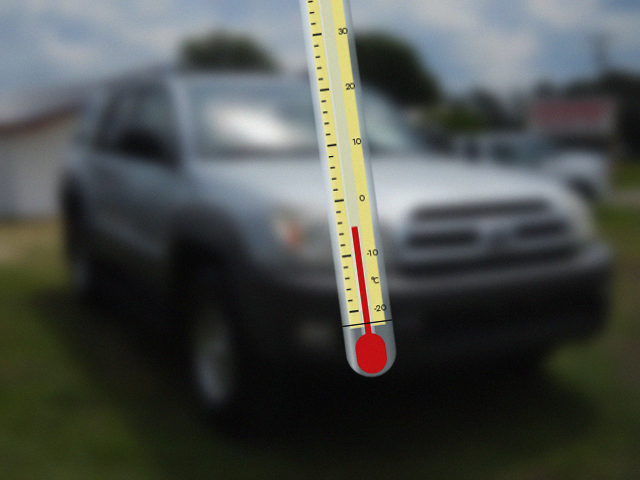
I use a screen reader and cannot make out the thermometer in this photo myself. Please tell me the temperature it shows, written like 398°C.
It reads -5°C
